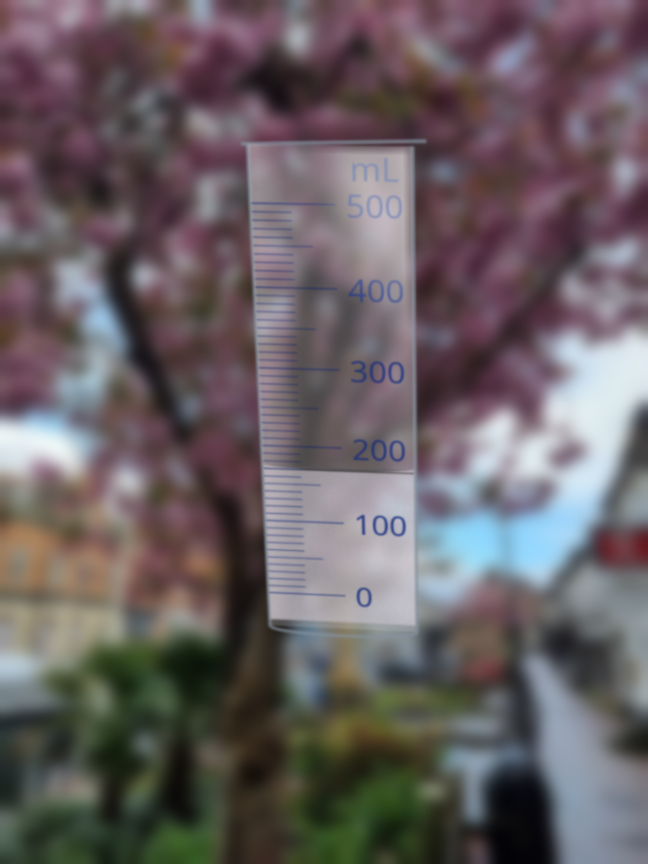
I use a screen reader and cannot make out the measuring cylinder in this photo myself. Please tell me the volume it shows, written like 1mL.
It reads 170mL
